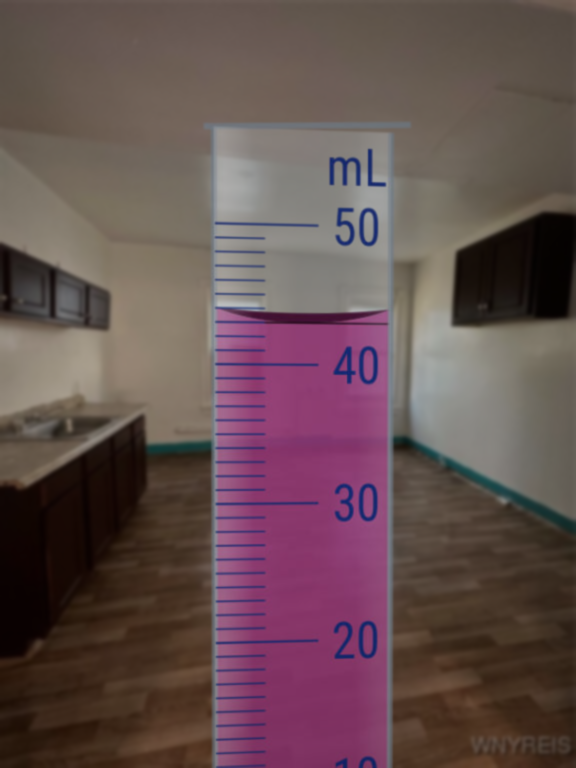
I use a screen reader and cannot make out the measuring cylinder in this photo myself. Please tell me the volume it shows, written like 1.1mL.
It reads 43mL
